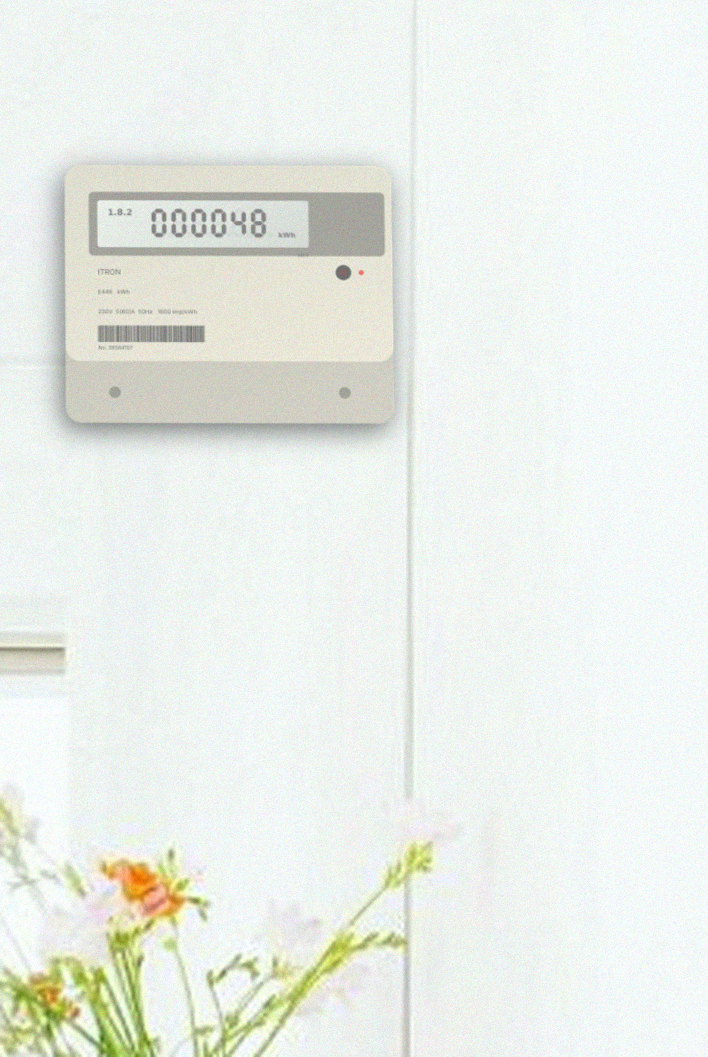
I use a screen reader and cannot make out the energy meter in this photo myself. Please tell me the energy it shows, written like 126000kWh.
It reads 48kWh
